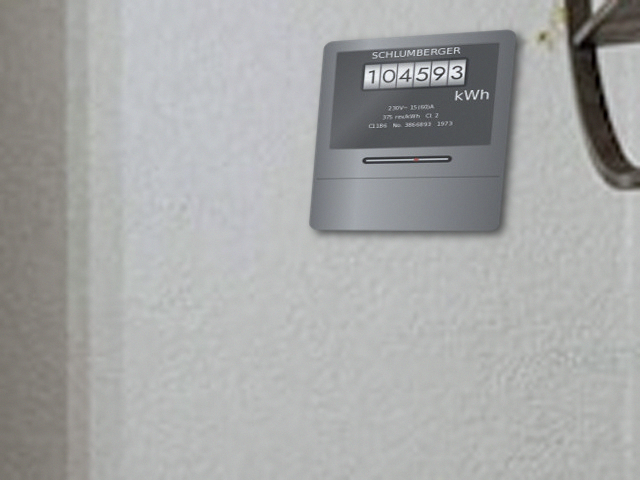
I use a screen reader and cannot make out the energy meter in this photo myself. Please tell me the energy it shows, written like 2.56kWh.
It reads 104593kWh
